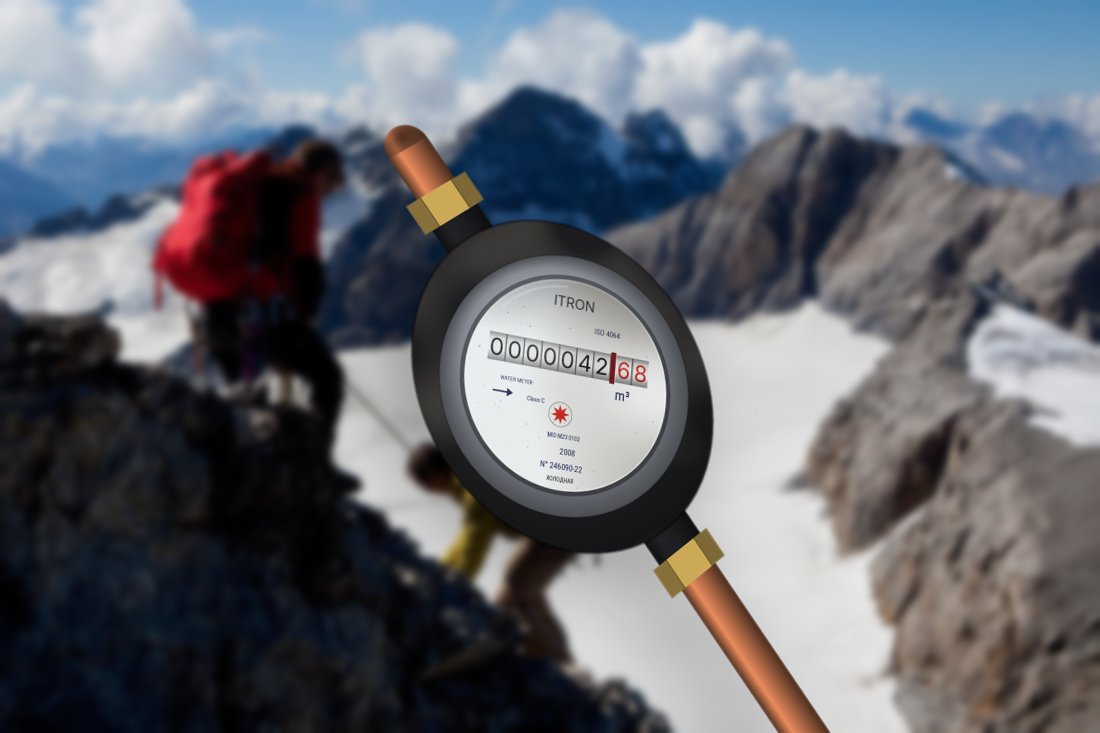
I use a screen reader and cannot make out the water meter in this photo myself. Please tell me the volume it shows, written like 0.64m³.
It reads 42.68m³
